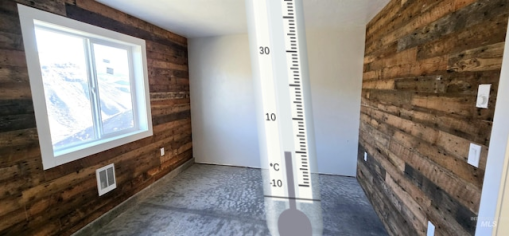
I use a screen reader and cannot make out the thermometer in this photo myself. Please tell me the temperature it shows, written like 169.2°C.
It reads 0°C
